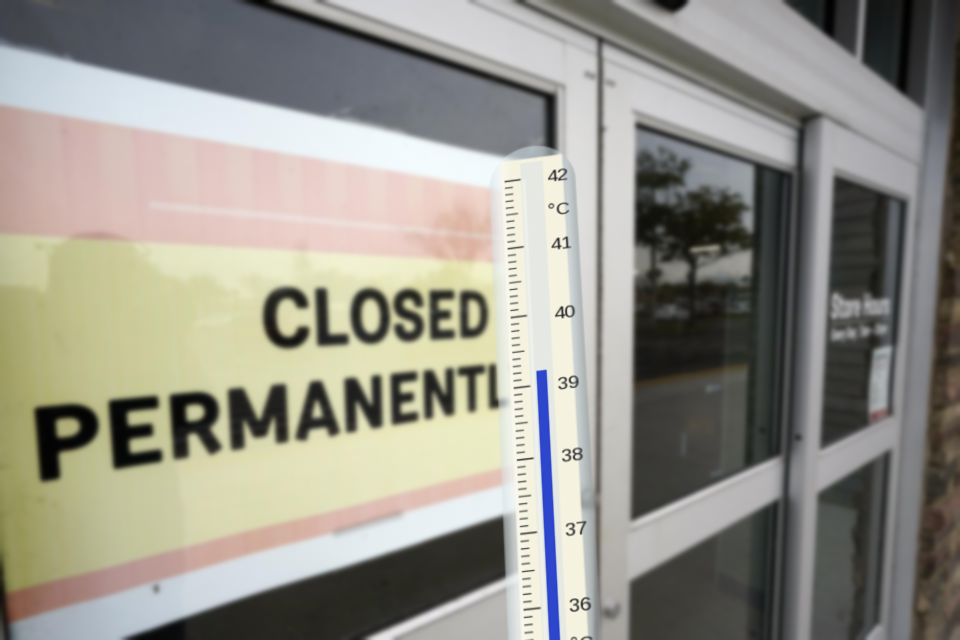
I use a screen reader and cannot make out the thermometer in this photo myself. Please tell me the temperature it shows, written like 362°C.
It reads 39.2°C
